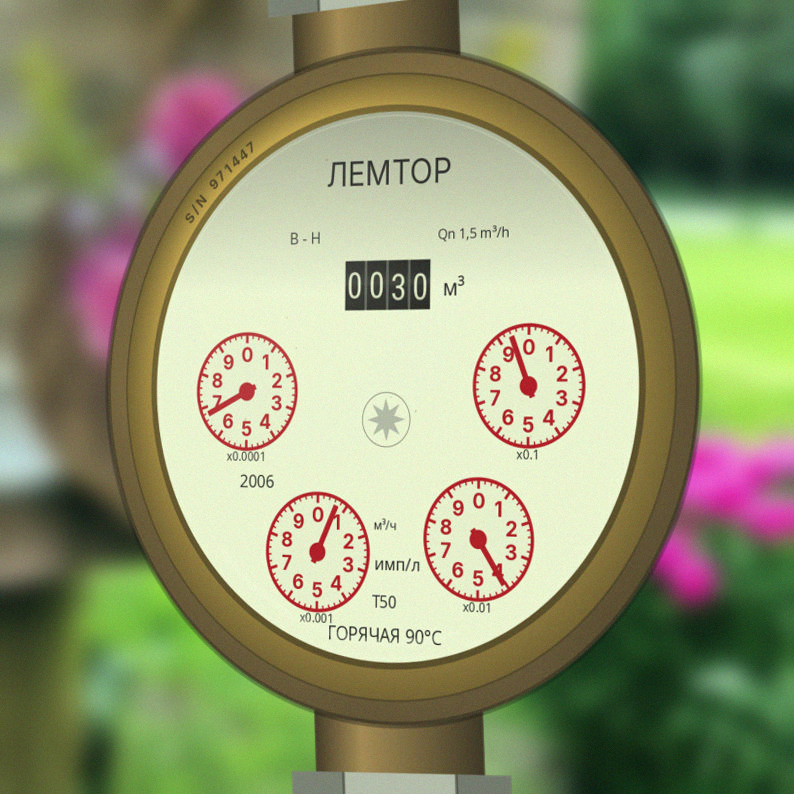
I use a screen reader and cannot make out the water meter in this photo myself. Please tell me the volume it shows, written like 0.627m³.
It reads 29.9406m³
